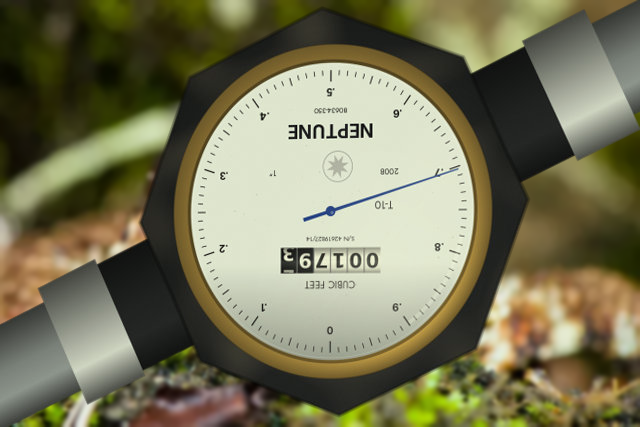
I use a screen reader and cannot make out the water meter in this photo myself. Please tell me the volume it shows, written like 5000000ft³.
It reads 1792.70ft³
